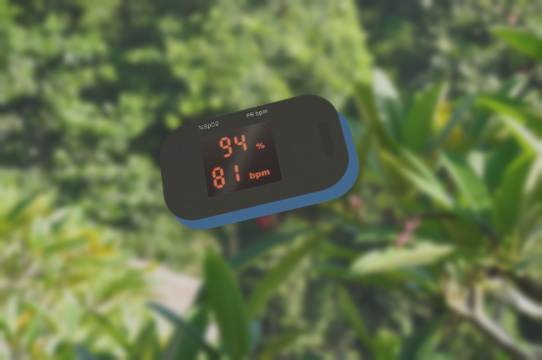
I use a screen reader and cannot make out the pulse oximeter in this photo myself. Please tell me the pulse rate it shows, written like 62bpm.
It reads 81bpm
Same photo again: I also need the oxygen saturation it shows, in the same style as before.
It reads 94%
